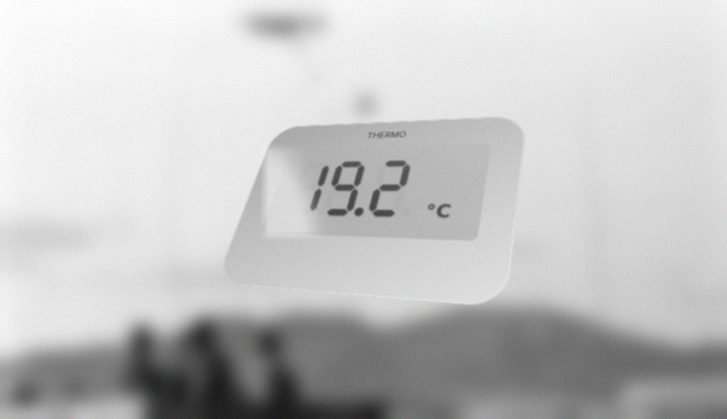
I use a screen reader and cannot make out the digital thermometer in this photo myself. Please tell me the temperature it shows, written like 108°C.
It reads 19.2°C
